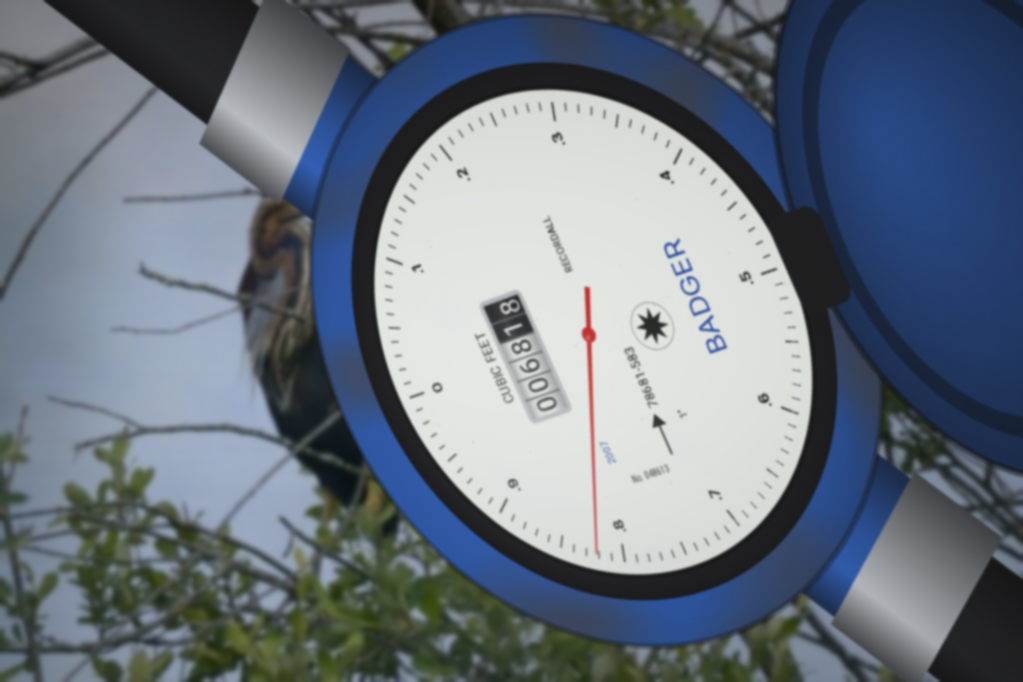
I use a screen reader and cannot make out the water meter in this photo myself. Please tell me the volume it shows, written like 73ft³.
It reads 6817.82ft³
